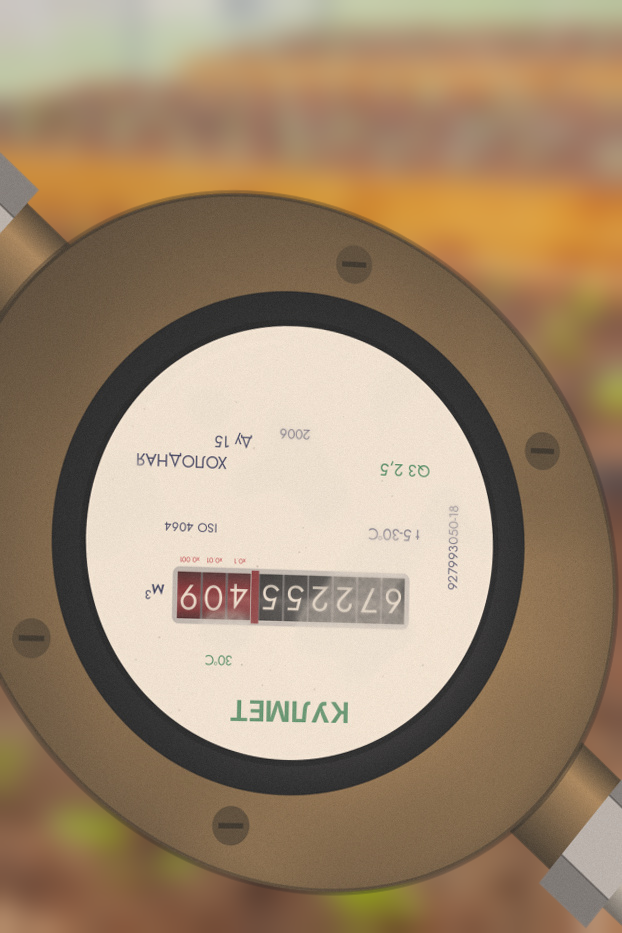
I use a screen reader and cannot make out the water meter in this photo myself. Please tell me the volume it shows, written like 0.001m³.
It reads 672255.409m³
